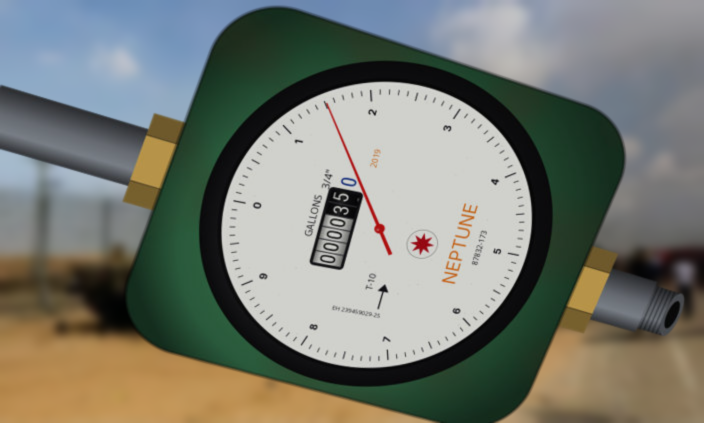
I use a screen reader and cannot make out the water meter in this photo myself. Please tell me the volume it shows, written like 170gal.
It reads 351.5gal
